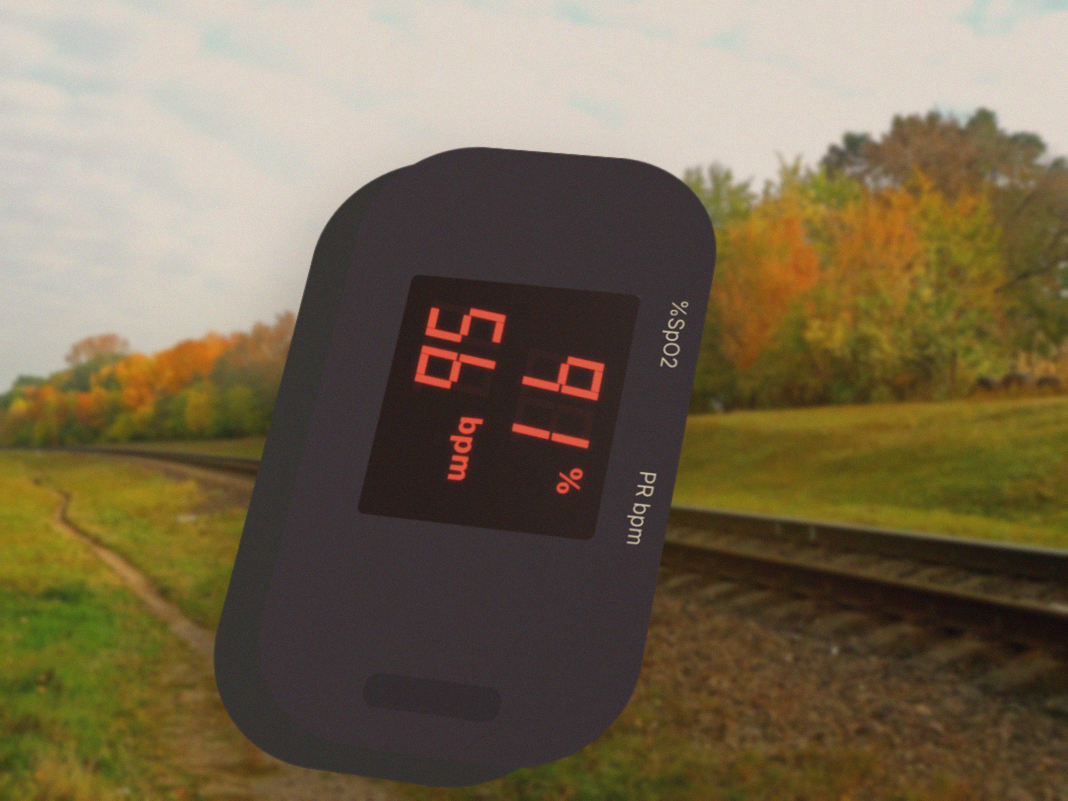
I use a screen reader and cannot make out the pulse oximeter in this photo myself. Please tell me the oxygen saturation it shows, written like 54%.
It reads 91%
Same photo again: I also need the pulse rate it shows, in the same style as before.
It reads 56bpm
